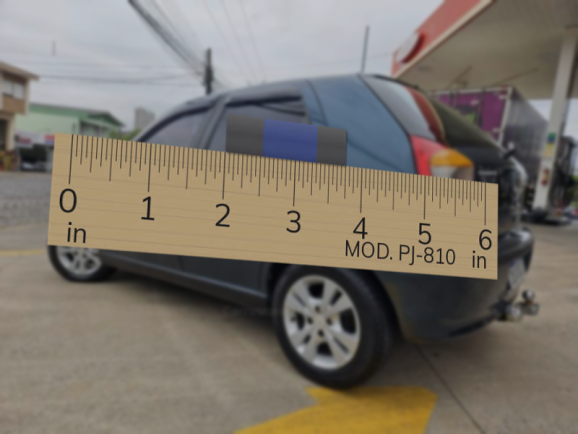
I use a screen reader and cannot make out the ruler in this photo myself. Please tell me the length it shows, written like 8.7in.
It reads 1.75in
